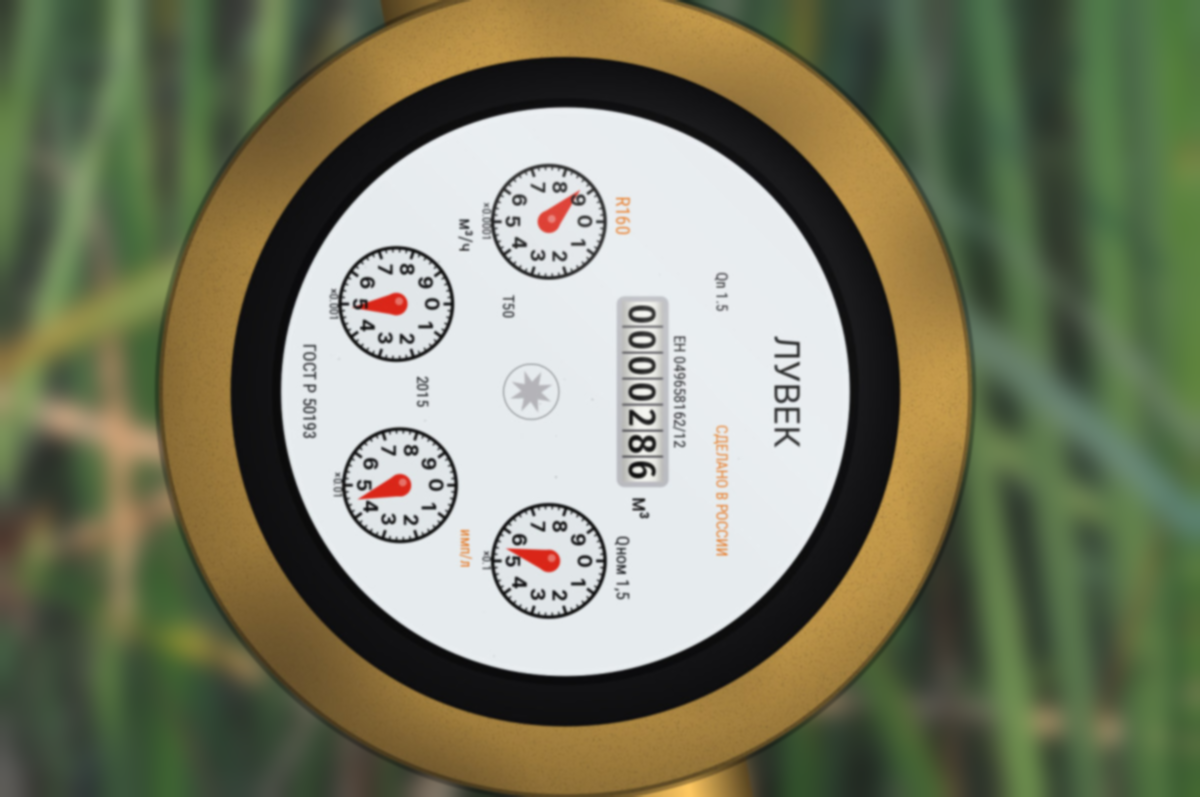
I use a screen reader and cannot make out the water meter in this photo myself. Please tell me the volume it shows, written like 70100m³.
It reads 286.5448m³
